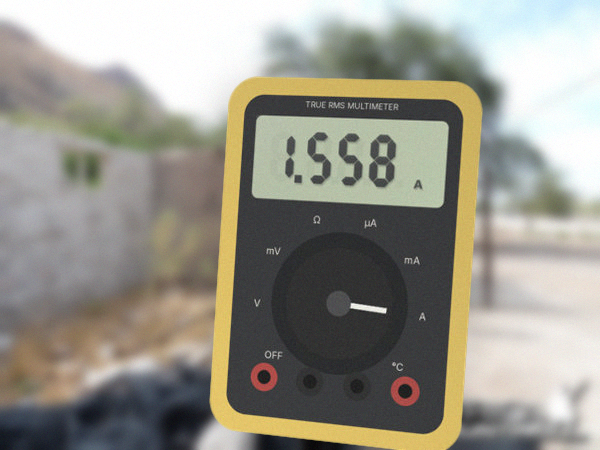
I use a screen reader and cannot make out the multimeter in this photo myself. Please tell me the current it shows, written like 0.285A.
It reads 1.558A
